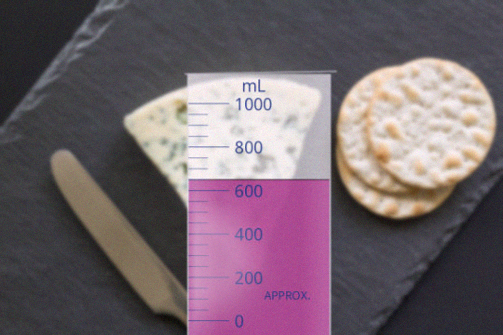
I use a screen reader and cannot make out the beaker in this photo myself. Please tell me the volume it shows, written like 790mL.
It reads 650mL
